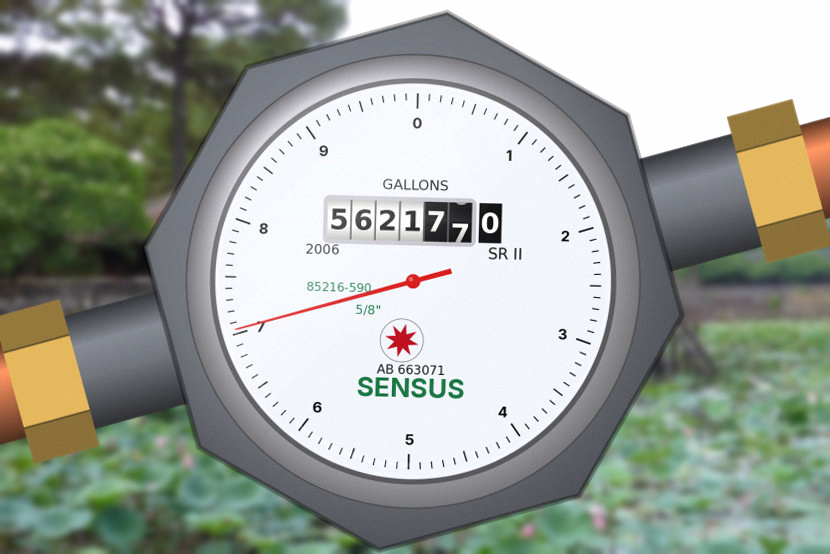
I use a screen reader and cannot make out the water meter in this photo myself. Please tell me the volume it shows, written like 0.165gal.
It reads 5621767.0gal
